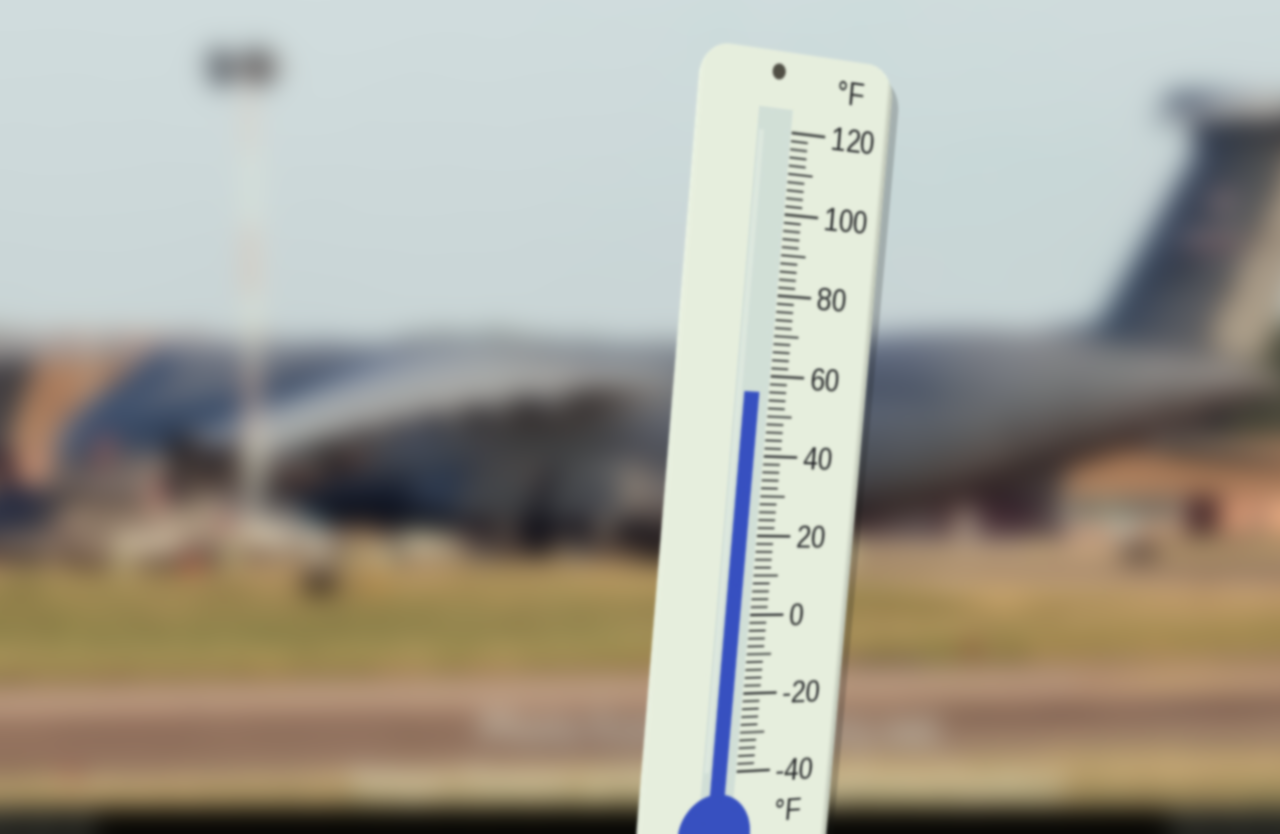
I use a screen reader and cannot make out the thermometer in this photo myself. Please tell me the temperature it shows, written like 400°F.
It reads 56°F
